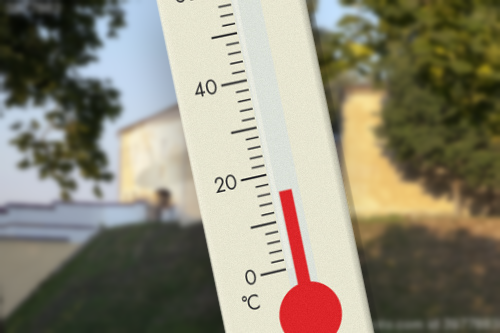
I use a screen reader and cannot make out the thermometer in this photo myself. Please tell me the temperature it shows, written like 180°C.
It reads 16°C
